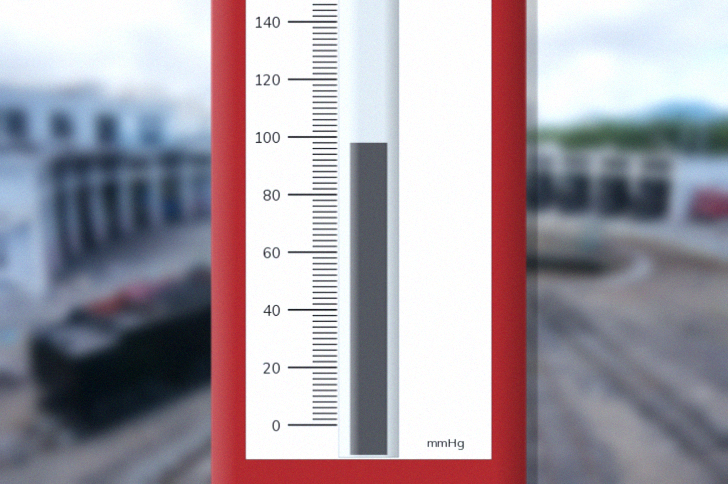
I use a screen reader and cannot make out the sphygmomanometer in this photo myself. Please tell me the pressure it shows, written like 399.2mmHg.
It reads 98mmHg
